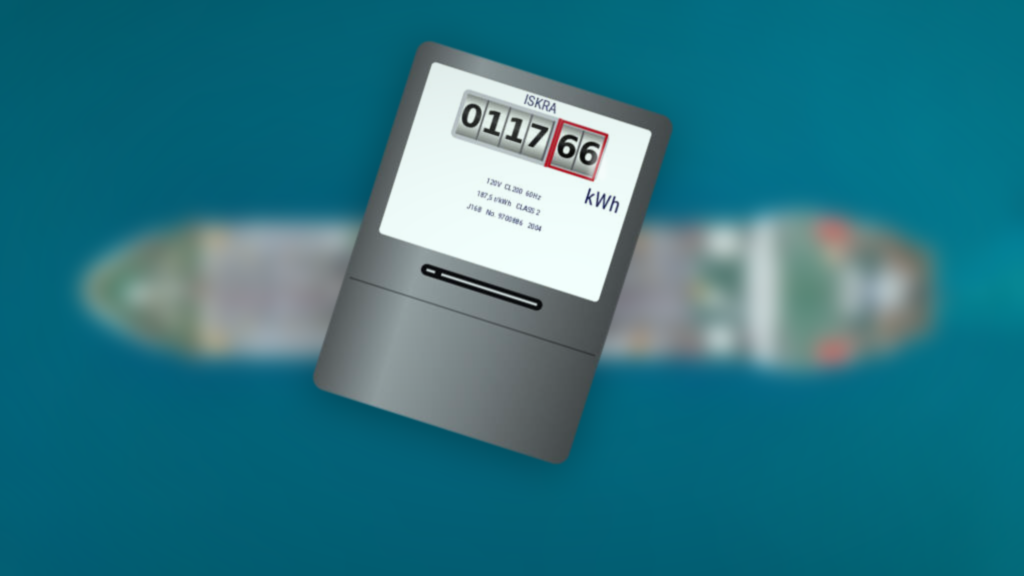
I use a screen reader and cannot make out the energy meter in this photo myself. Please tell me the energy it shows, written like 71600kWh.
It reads 117.66kWh
